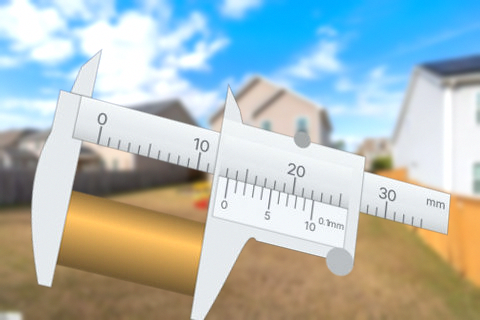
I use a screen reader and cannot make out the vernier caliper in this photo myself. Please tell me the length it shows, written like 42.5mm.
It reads 13.2mm
